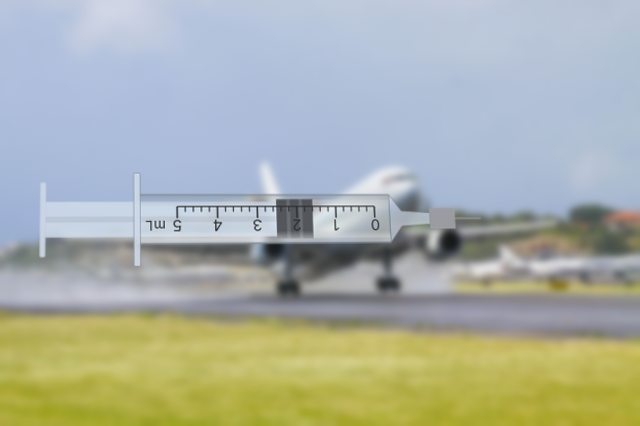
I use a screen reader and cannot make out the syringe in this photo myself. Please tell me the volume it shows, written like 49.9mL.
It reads 1.6mL
